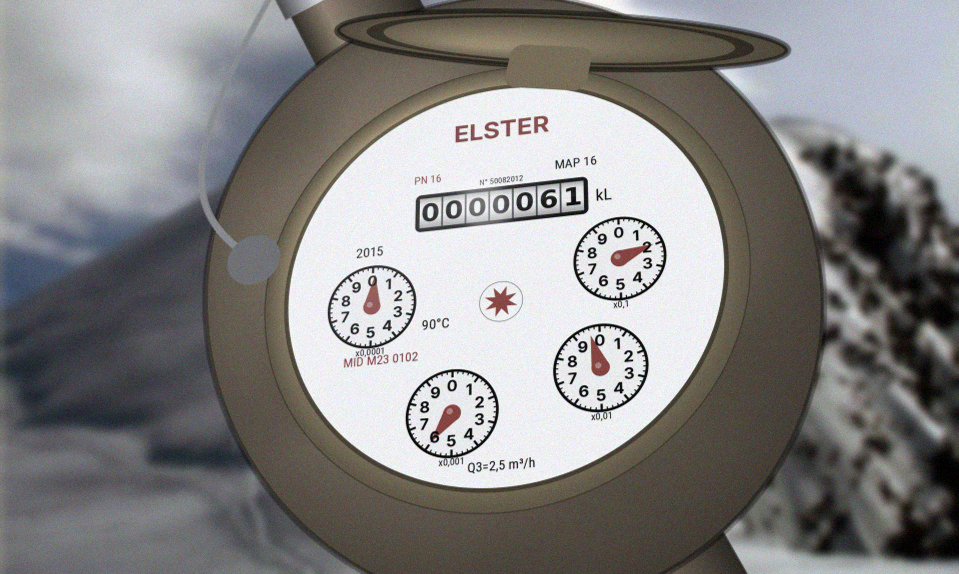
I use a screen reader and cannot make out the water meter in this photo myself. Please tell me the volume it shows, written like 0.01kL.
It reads 61.1960kL
